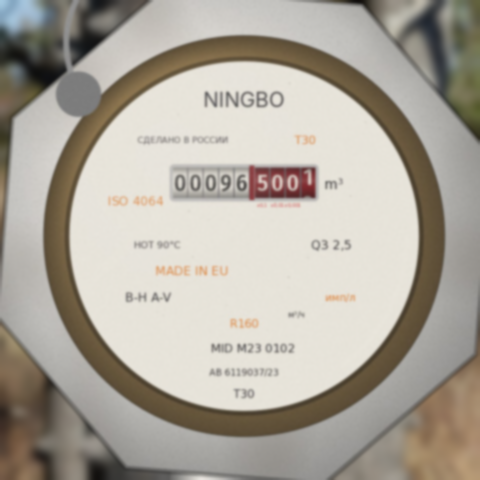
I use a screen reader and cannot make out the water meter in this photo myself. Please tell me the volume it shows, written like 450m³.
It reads 96.5001m³
